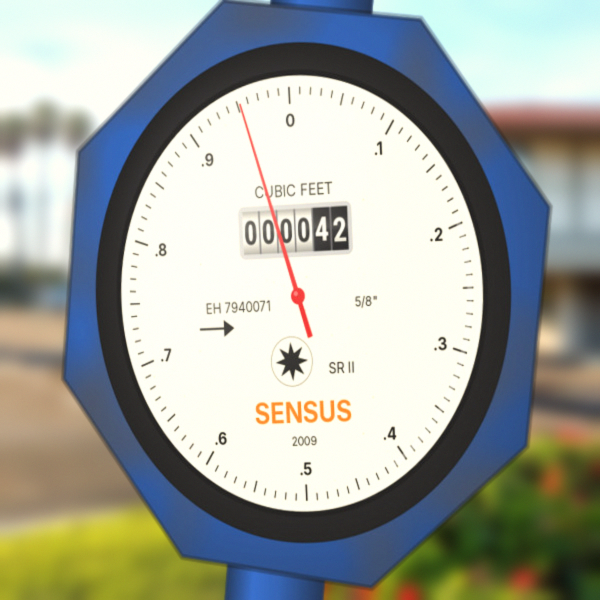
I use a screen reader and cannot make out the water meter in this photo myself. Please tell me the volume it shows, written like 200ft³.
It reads 41.95ft³
